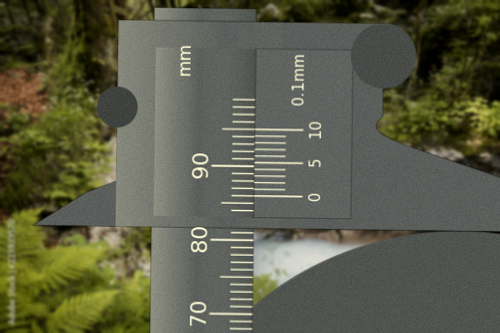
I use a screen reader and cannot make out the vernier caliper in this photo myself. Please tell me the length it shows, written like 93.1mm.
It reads 86.0mm
